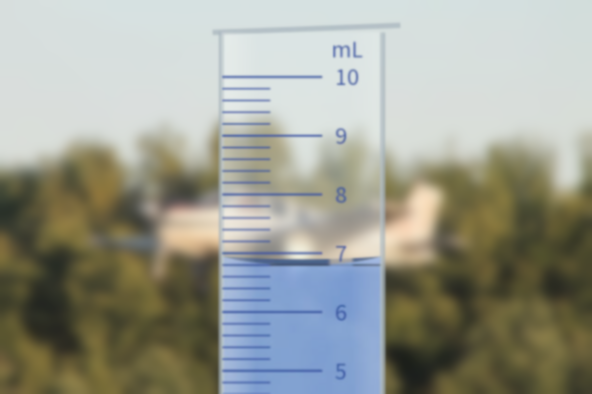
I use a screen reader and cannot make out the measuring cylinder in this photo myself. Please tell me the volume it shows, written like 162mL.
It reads 6.8mL
